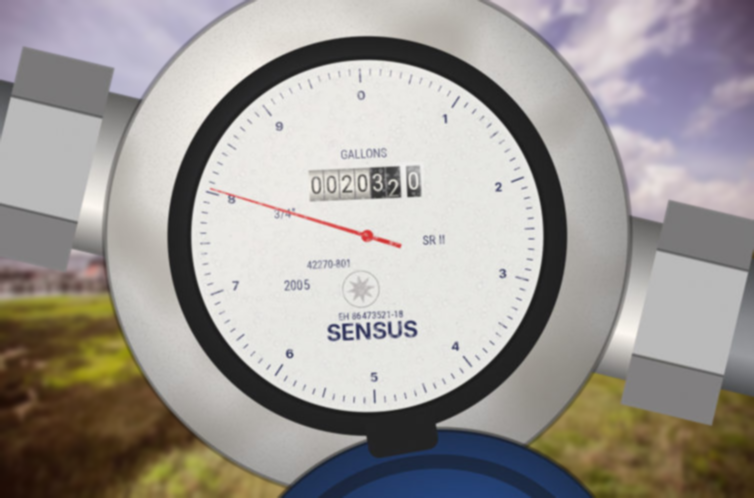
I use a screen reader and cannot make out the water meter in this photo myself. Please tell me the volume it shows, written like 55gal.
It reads 20318.0gal
